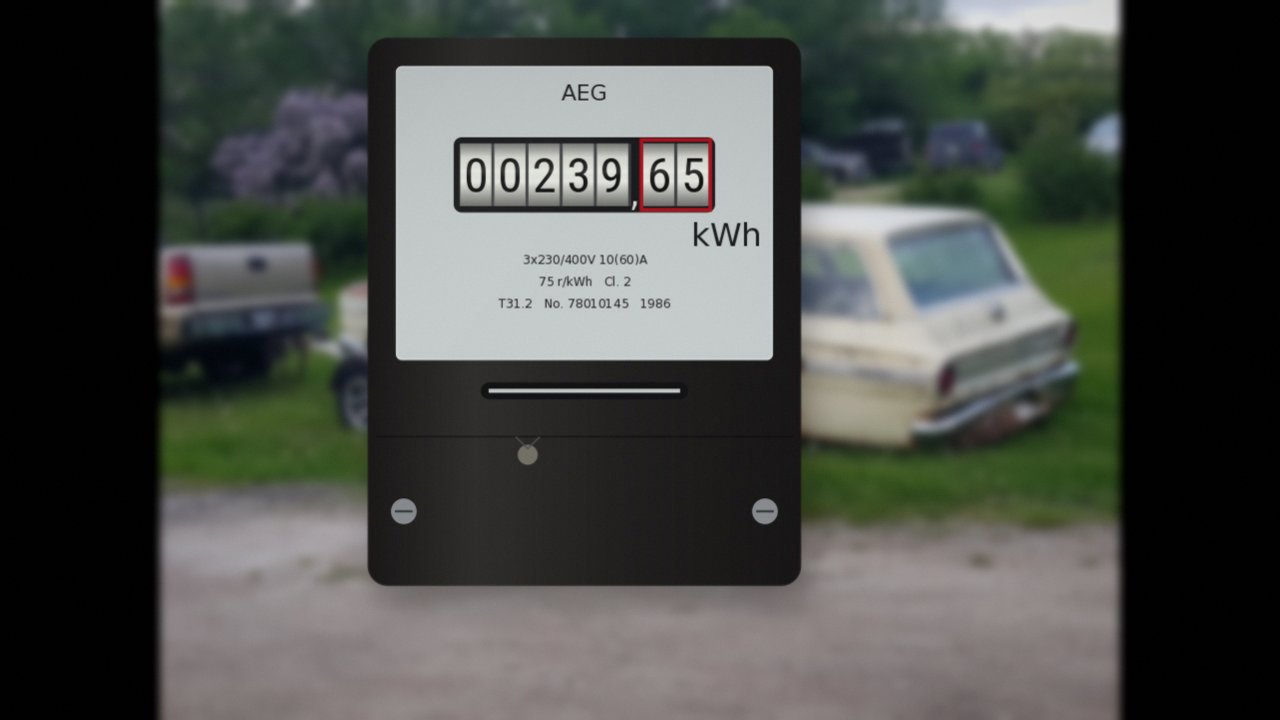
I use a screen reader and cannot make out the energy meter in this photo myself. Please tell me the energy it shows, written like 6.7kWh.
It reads 239.65kWh
